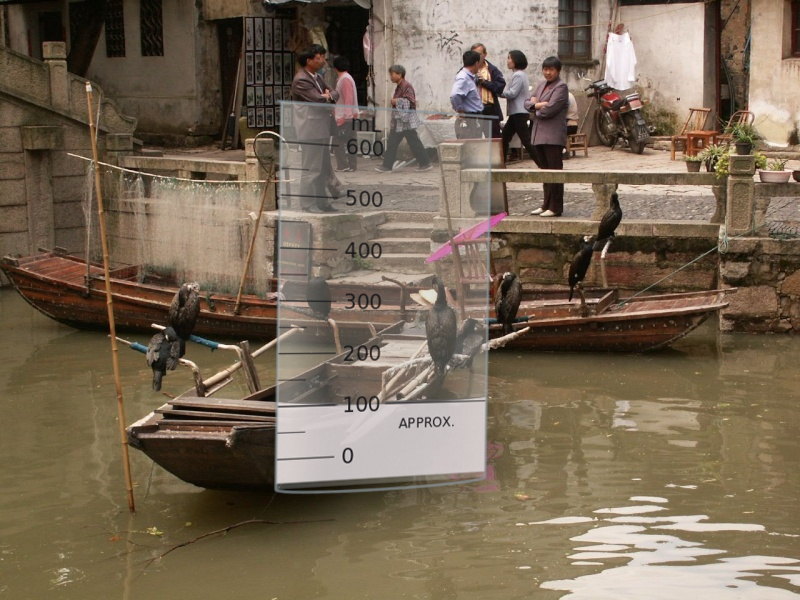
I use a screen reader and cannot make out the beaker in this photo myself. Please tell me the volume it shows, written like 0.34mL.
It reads 100mL
